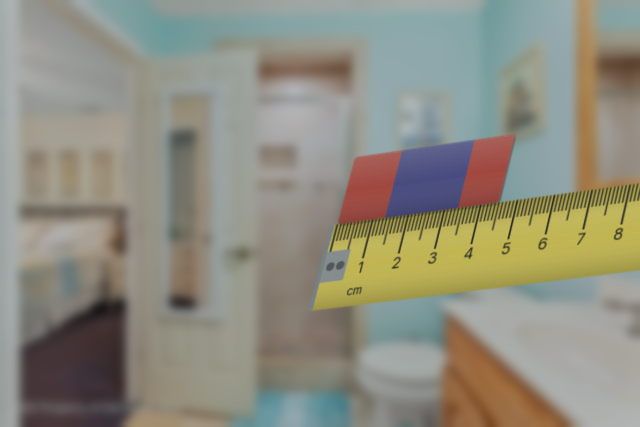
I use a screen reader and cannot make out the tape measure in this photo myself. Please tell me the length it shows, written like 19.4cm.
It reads 4.5cm
